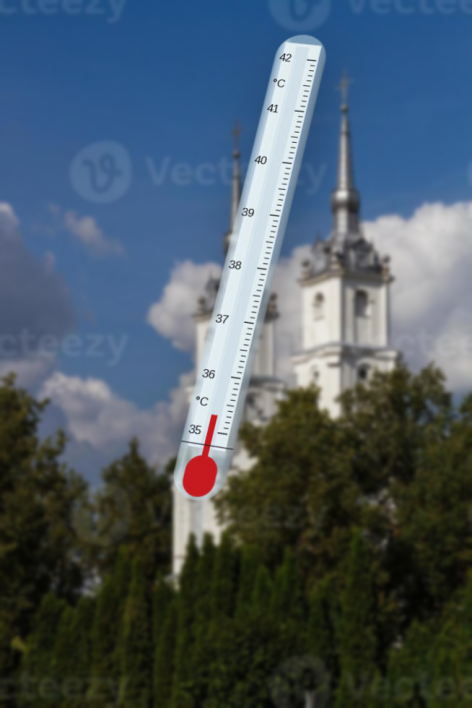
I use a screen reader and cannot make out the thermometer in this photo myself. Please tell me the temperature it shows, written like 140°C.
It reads 35.3°C
